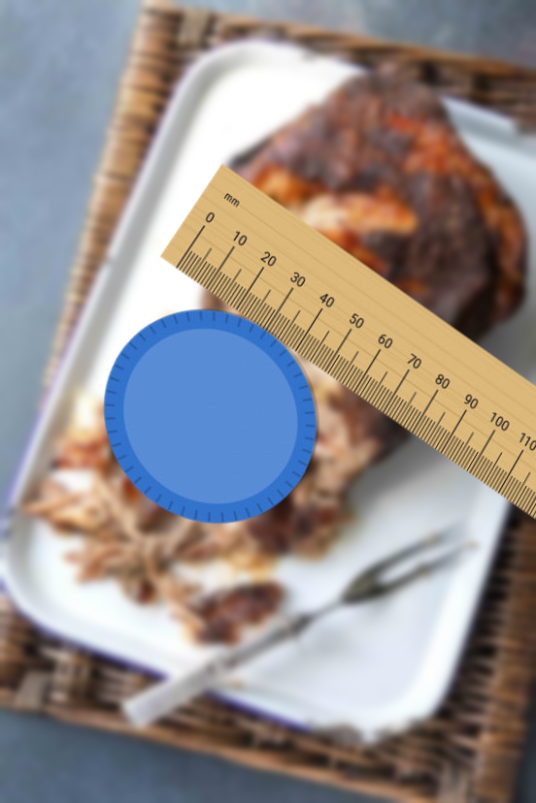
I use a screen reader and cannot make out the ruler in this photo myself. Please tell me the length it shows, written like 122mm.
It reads 60mm
